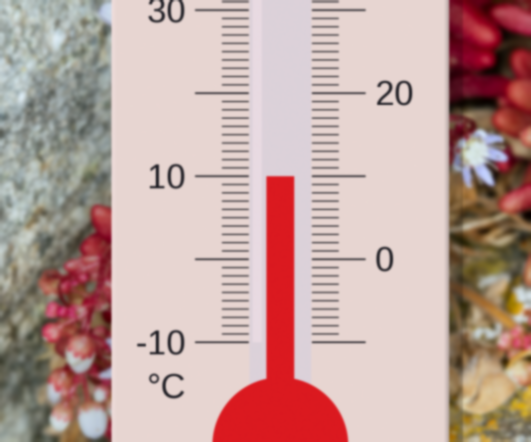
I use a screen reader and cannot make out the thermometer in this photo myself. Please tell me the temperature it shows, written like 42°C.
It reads 10°C
